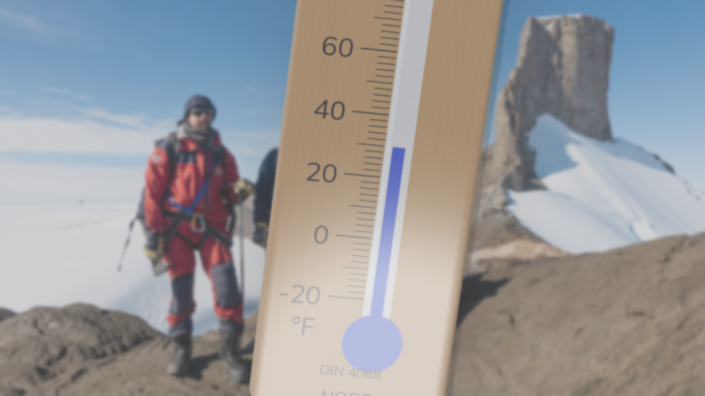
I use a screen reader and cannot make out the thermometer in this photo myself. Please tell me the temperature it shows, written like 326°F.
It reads 30°F
